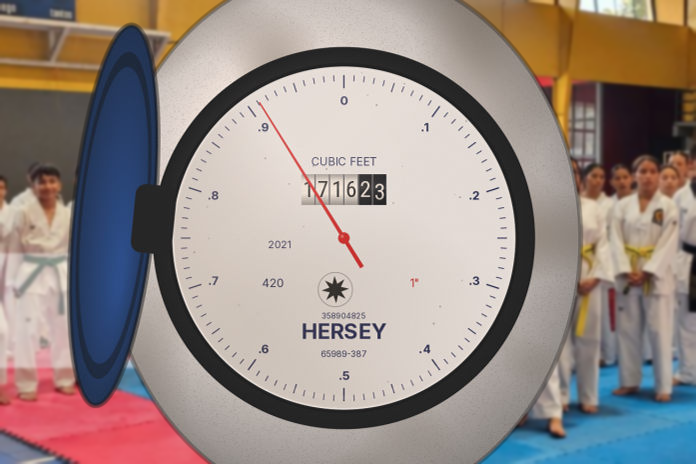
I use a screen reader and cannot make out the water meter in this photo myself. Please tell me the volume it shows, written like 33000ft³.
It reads 171622.91ft³
